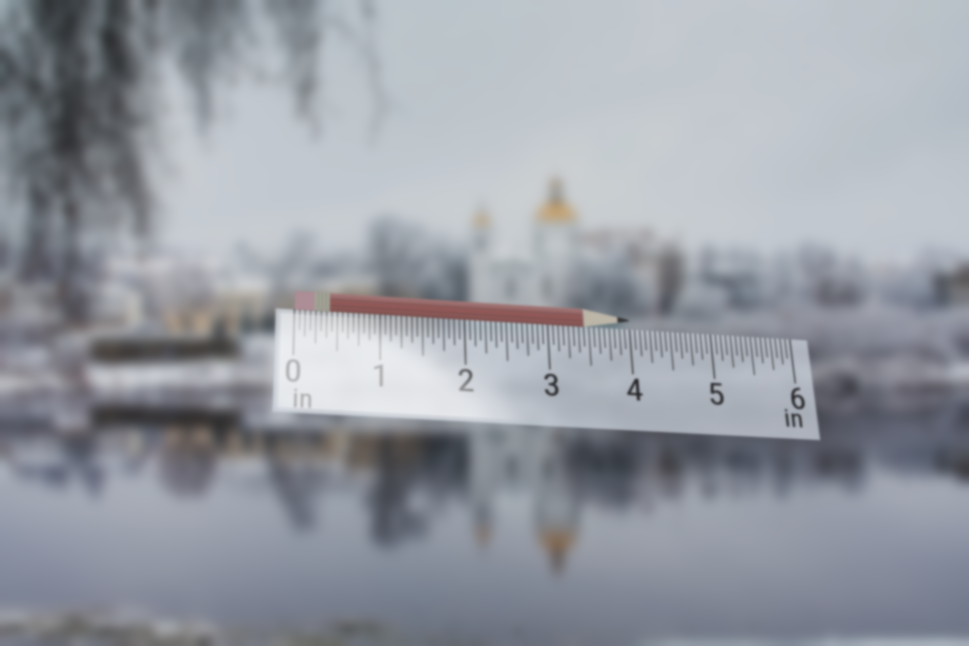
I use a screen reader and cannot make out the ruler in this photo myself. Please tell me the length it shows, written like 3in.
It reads 4in
